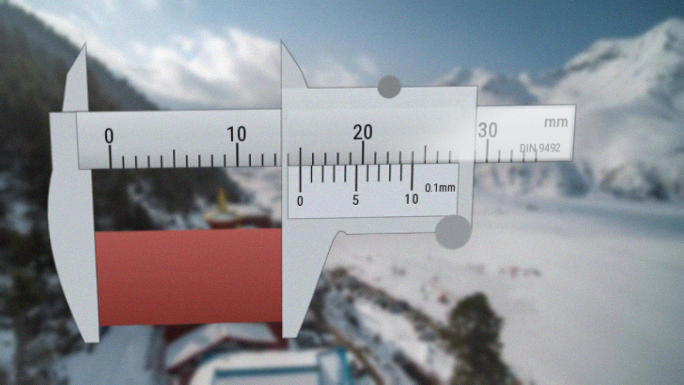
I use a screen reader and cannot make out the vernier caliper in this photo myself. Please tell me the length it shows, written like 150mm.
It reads 15.0mm
